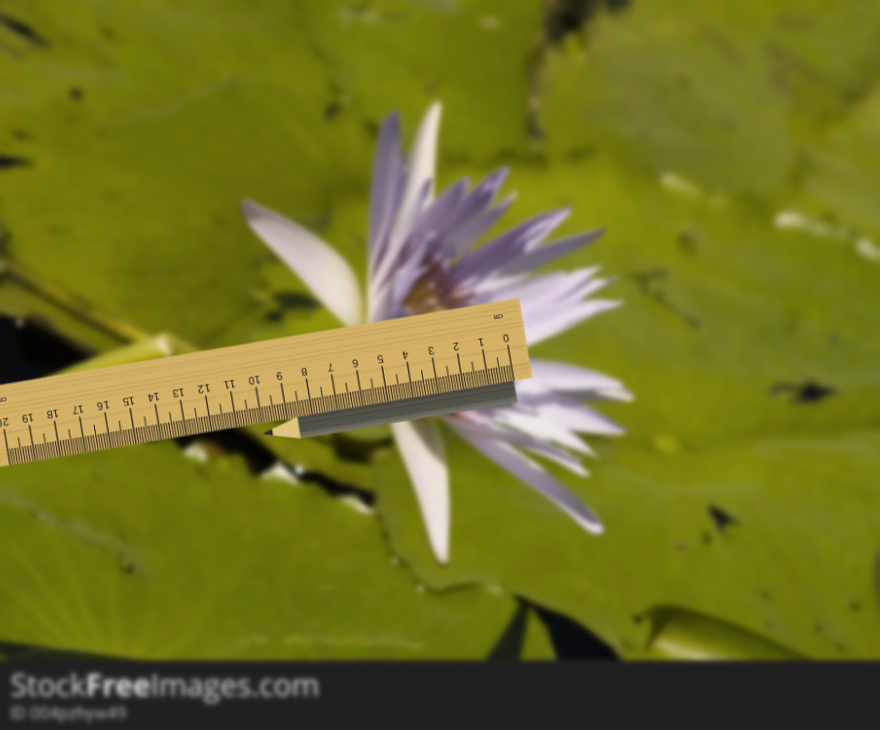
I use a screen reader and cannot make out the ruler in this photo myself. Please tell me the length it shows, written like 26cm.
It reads 10cm
